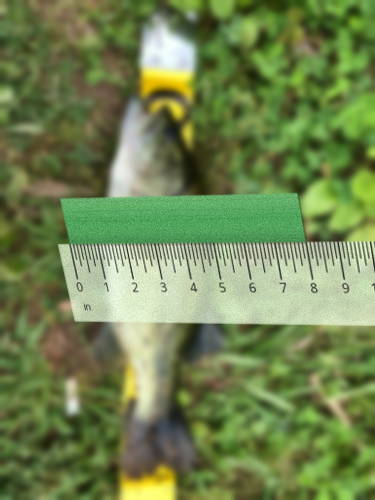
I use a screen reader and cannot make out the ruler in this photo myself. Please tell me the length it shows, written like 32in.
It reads 8in
